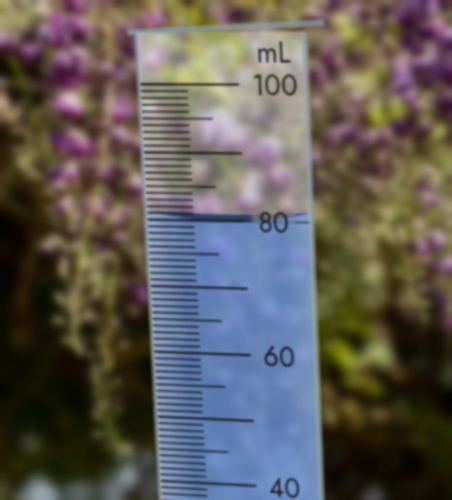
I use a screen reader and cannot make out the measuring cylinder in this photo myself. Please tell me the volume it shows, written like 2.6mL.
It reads 80mL
